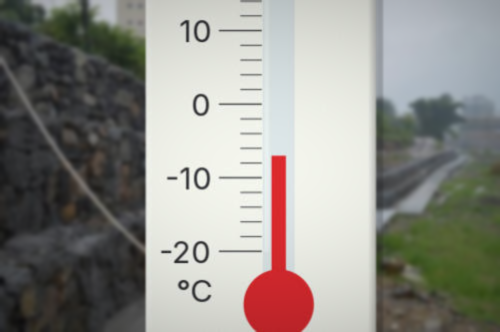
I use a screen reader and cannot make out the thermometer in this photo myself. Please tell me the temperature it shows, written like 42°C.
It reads -7°C
